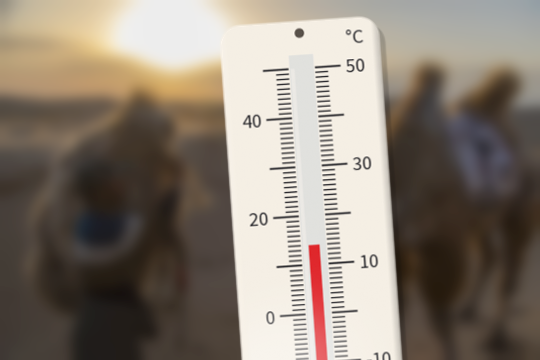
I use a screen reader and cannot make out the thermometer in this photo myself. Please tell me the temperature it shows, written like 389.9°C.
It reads 14°C
